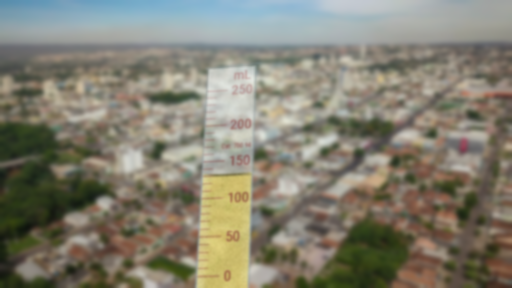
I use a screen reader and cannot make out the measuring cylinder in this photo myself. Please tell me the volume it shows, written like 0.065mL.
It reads 130mL
